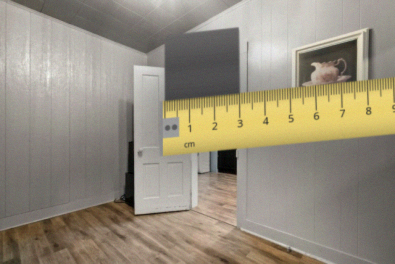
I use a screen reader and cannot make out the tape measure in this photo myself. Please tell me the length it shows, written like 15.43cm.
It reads 3cm
